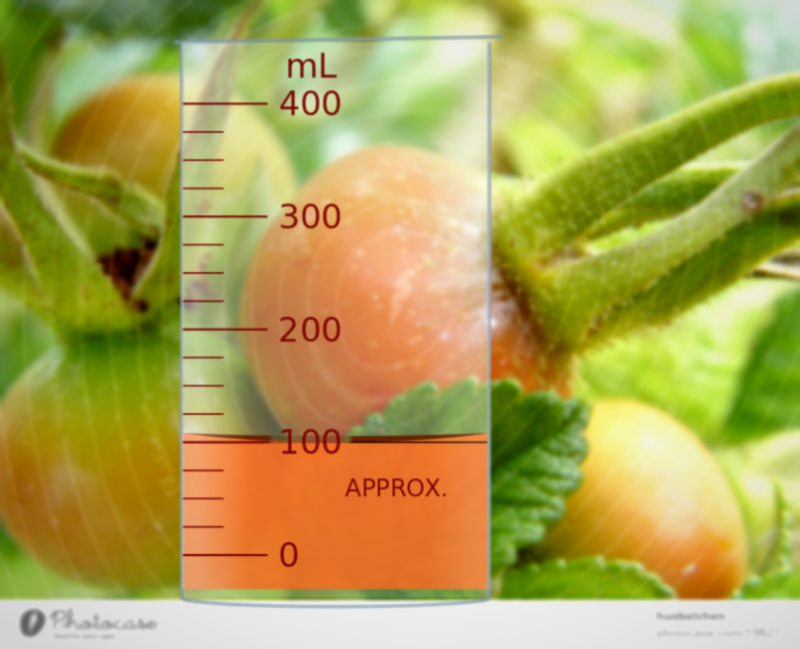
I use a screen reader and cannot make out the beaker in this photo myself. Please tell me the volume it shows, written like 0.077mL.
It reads 100mL
